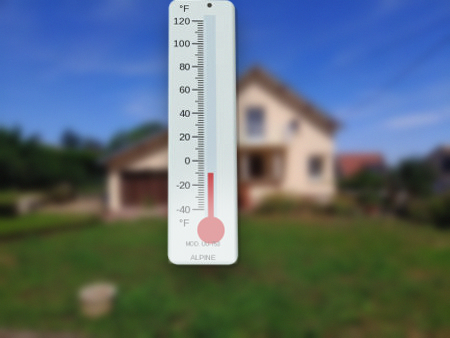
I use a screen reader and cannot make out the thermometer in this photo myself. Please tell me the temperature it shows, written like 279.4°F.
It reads -10°F
